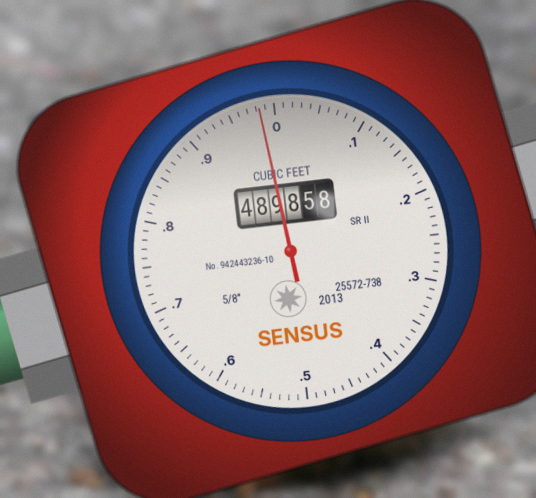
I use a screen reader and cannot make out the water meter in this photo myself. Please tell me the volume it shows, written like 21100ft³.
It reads 489857.98ft³
